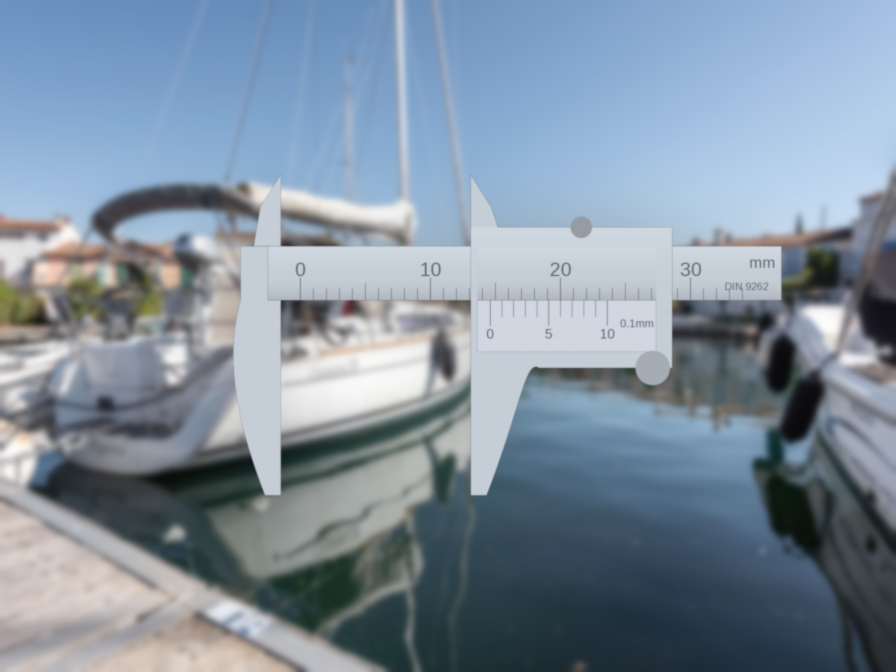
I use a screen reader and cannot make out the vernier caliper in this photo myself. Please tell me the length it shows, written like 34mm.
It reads 14.6mm
